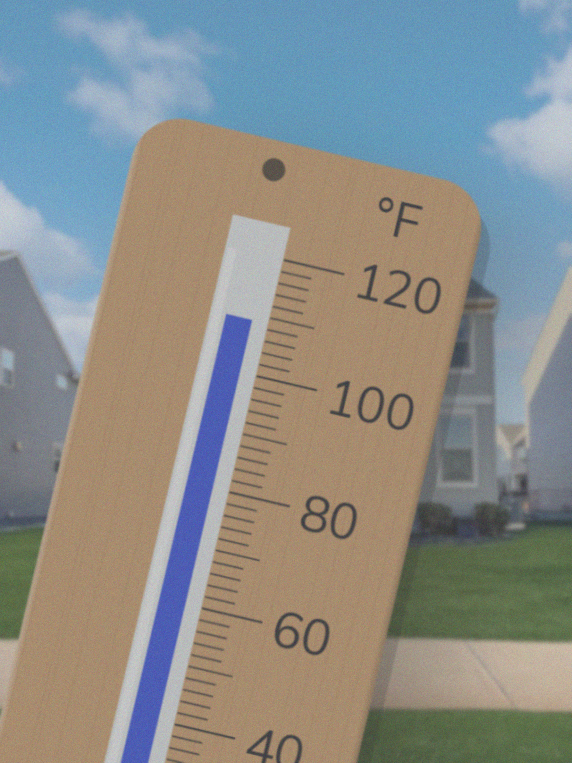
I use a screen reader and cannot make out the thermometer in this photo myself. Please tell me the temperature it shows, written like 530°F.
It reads 109°F
